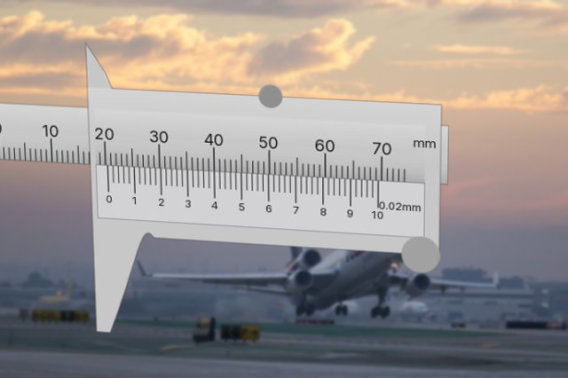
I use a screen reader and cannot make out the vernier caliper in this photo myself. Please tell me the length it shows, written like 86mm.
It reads 20.4mm
